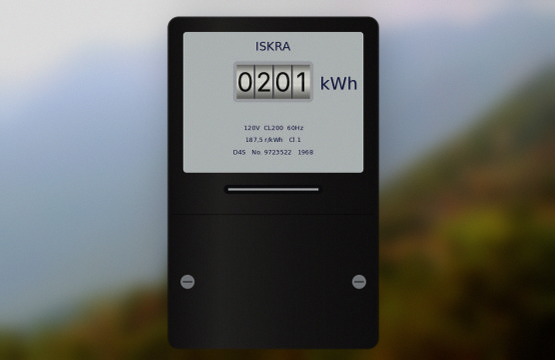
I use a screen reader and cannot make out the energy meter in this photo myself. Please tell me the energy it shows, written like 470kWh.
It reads 201kWh
